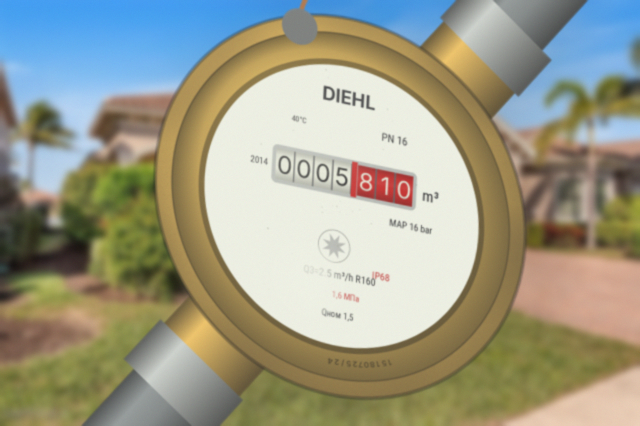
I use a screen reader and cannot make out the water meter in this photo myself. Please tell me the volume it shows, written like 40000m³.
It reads 5.810m³
